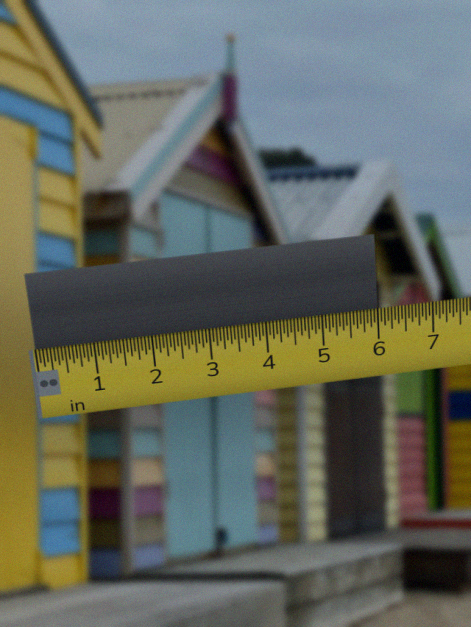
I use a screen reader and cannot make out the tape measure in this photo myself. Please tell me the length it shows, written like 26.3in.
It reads 6in
